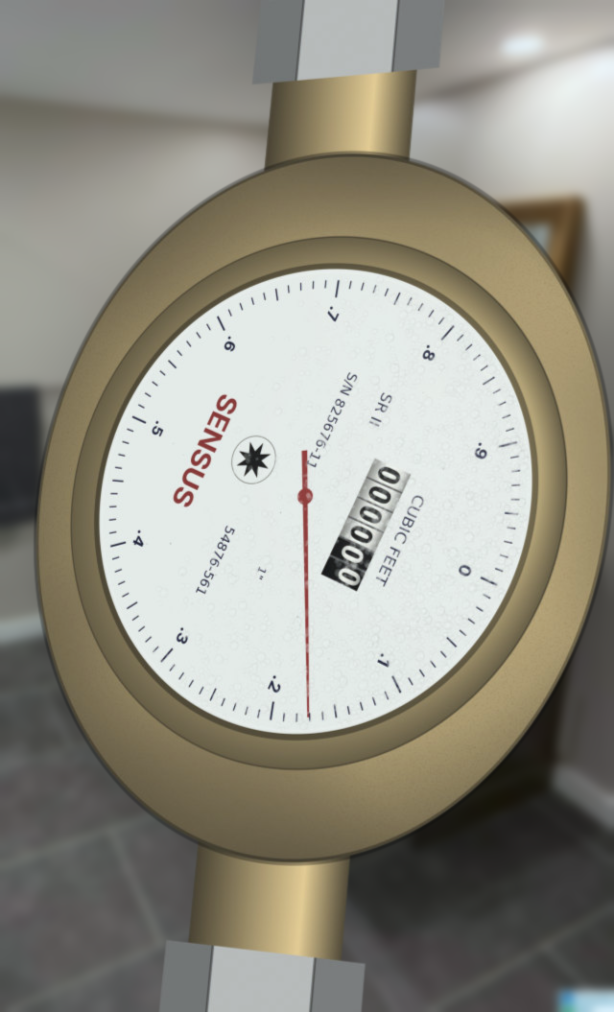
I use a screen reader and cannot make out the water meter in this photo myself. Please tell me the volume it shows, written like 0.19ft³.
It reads 0.17ft³
